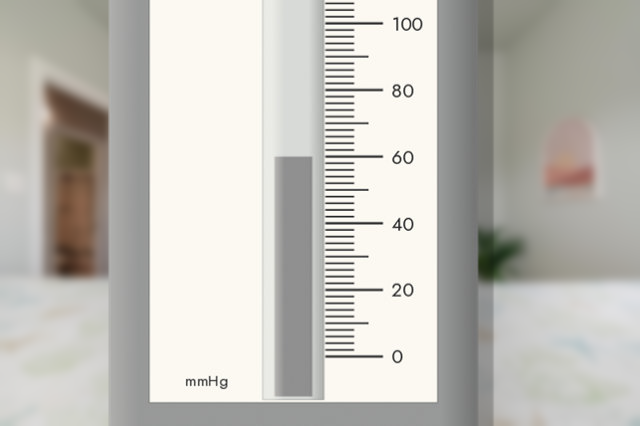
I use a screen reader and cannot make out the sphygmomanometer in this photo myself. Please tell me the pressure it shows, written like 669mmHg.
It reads 60mmHg
